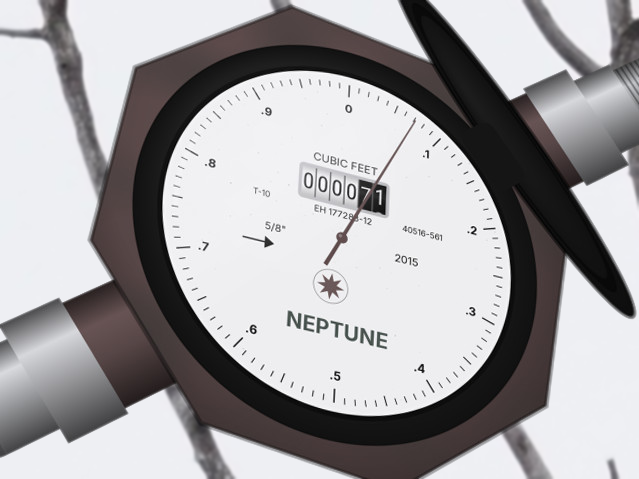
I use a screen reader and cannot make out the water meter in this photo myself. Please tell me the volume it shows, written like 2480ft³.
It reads 71.07ft³
